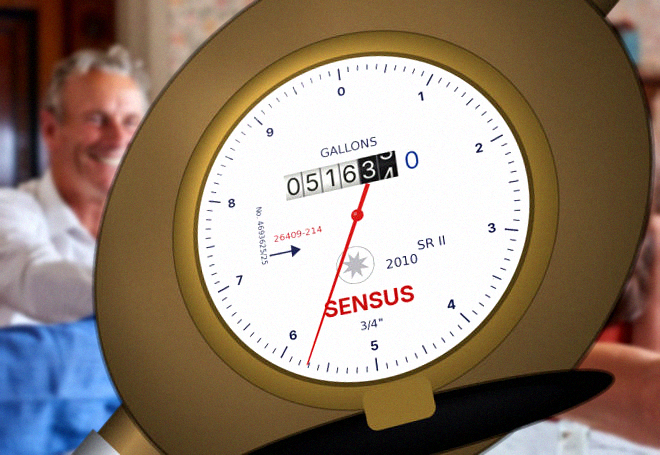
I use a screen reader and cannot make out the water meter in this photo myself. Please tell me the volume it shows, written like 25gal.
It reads 516335.7gal
